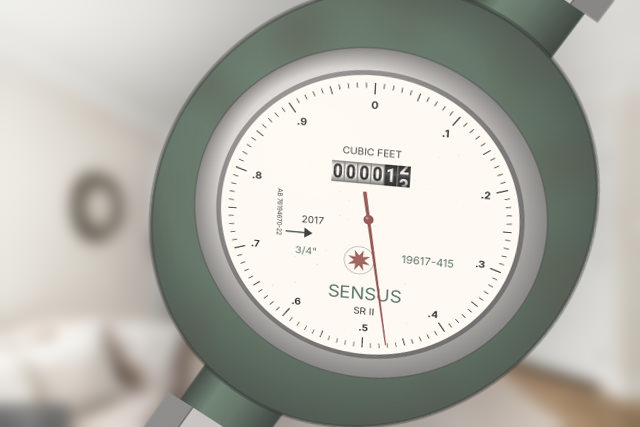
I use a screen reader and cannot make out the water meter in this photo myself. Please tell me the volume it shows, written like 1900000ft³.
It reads 12.47ft³
